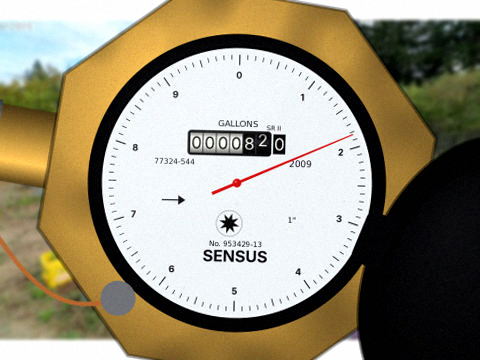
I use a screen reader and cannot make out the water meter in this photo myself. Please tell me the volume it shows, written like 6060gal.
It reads 821.8gal
